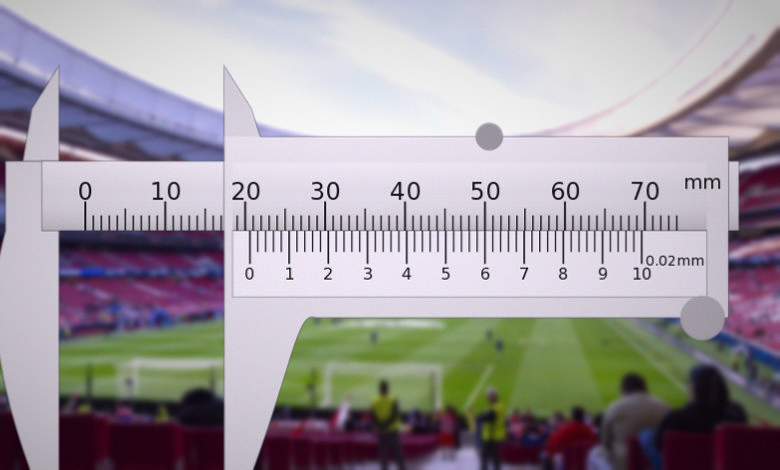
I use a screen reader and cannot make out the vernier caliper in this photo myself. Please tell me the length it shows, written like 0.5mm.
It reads 20.6mm
